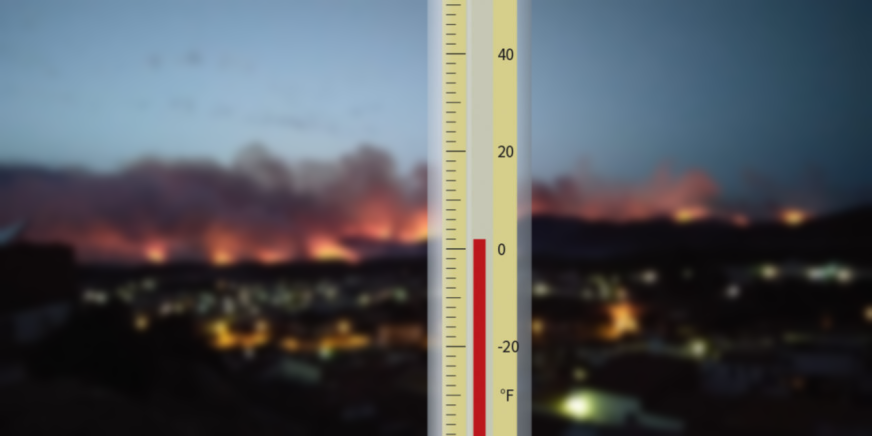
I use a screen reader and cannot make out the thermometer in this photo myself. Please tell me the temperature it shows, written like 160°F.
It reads 2°F
